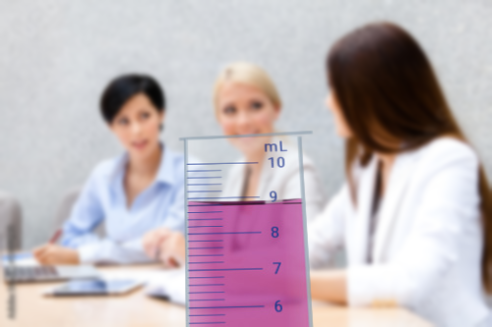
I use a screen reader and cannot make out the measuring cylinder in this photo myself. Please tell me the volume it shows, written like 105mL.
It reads 8.8mL
